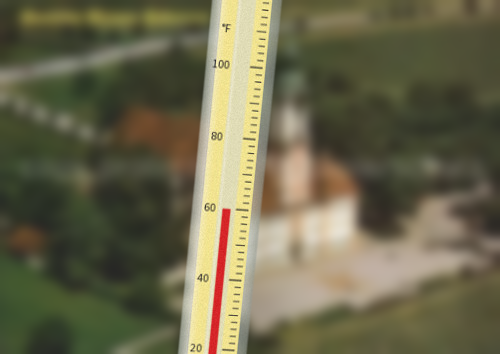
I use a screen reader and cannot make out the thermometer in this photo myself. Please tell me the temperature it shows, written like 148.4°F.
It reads 60°F
